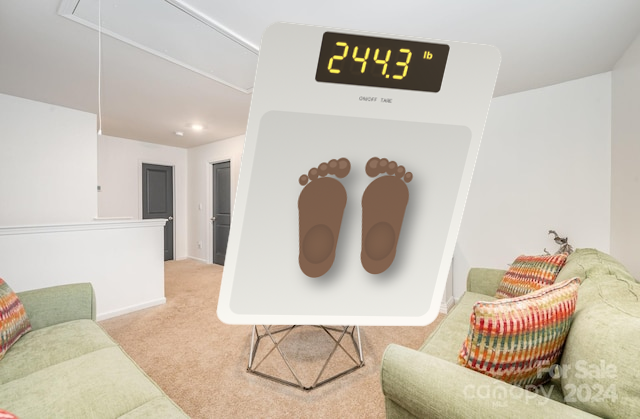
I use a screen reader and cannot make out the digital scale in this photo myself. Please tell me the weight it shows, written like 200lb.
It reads 244.3lb
